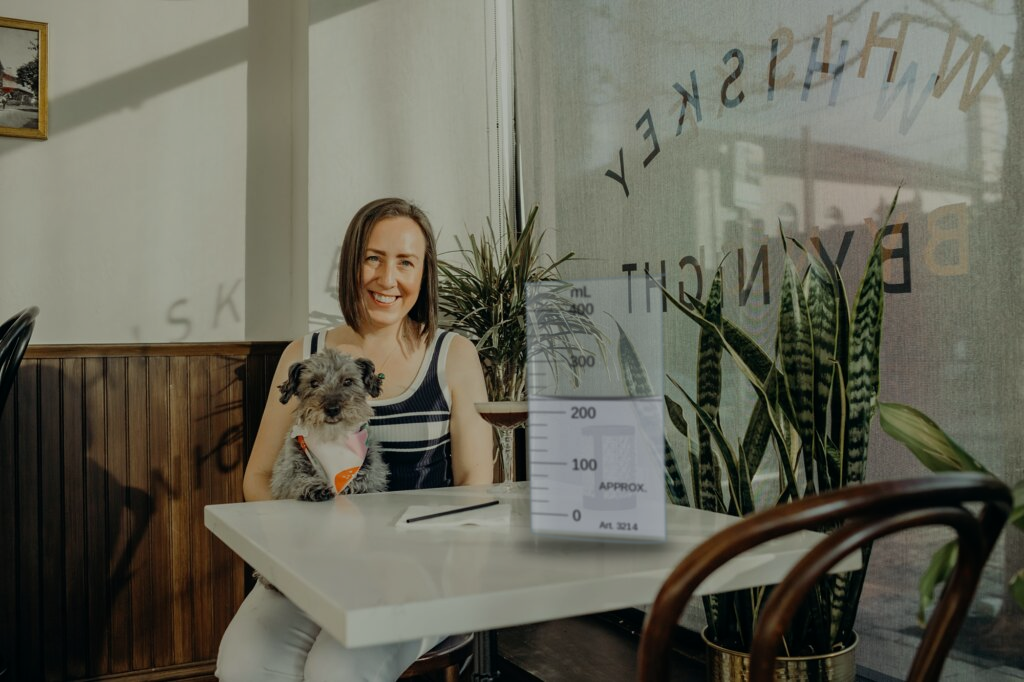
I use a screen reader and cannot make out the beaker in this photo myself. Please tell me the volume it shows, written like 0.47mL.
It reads 225mL
